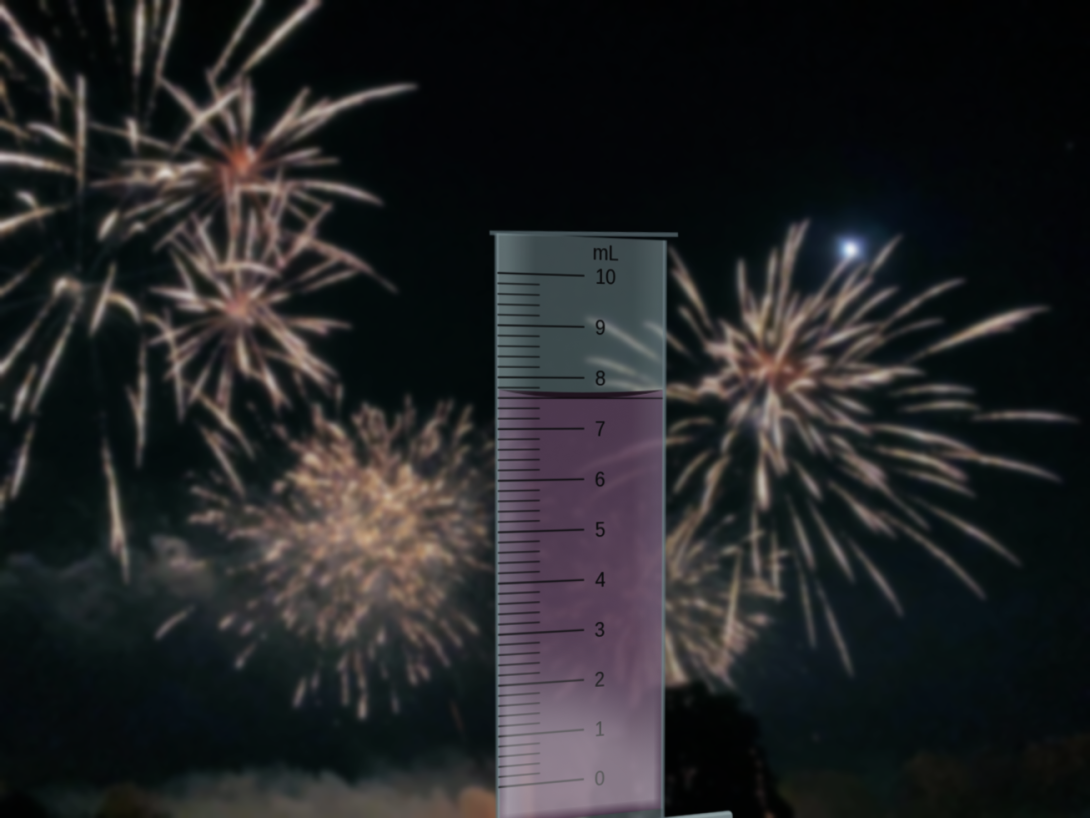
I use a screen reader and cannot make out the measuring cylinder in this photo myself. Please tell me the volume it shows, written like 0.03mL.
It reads 7.6mL
